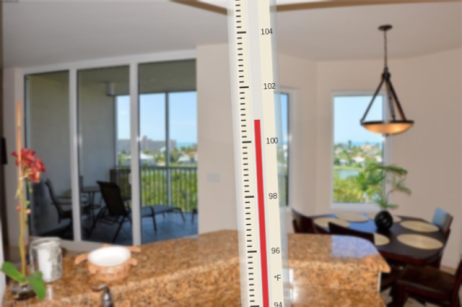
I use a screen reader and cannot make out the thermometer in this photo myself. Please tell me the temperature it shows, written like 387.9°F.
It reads 100.8°F
